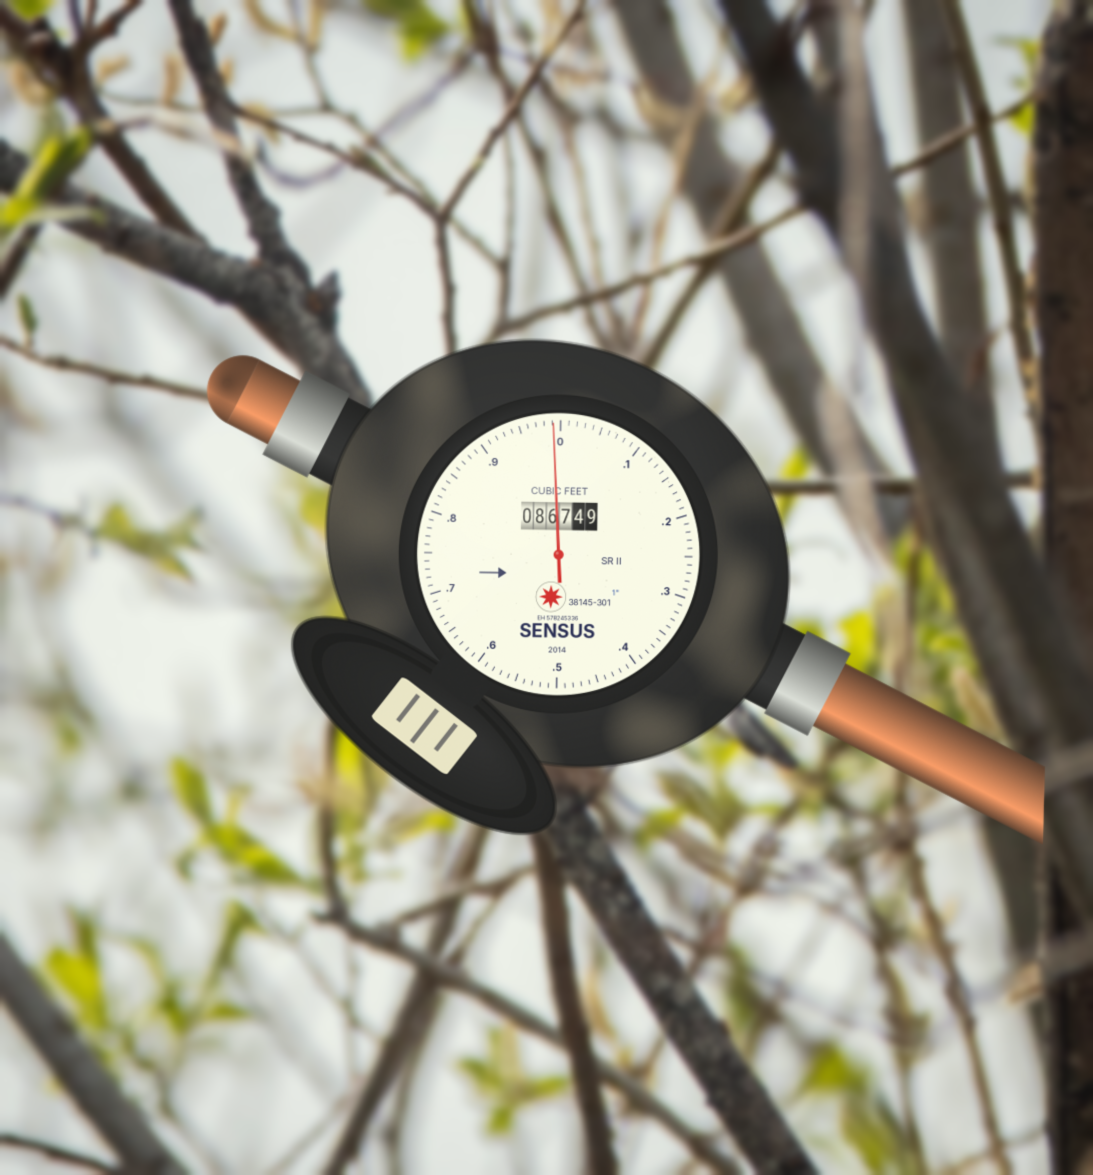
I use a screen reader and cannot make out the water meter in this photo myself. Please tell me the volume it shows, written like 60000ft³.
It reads 86748.99ft³
